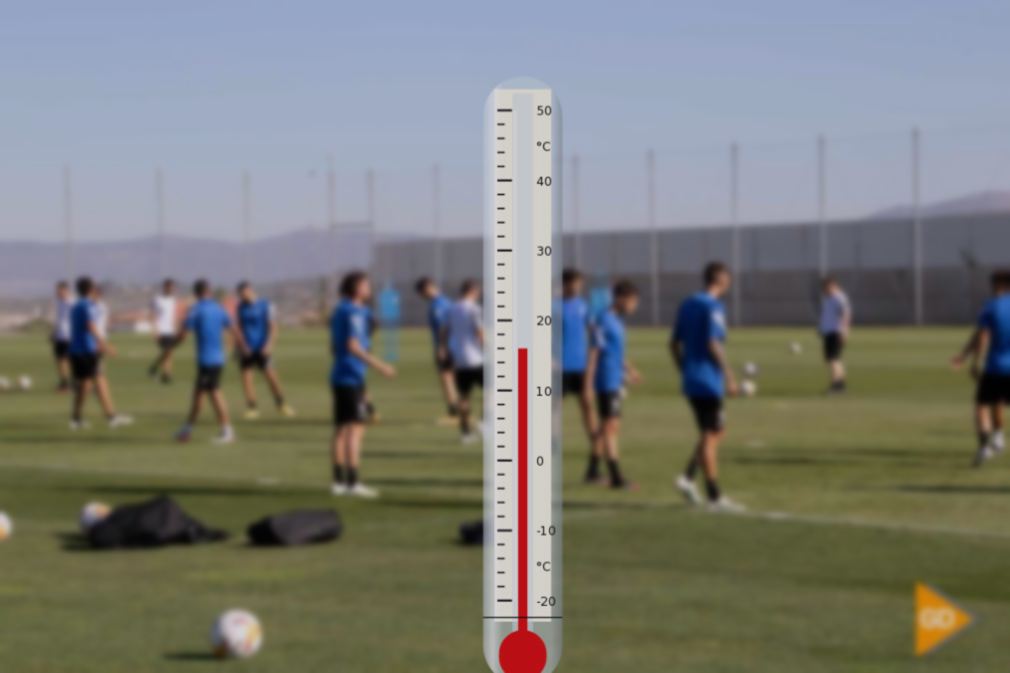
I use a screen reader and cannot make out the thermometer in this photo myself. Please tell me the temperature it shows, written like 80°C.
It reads 16°C
